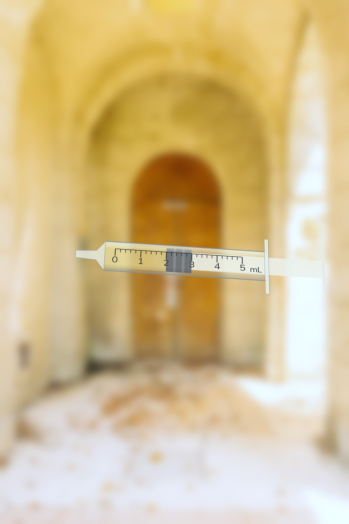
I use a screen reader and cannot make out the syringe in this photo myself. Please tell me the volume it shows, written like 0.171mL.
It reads 2mL
